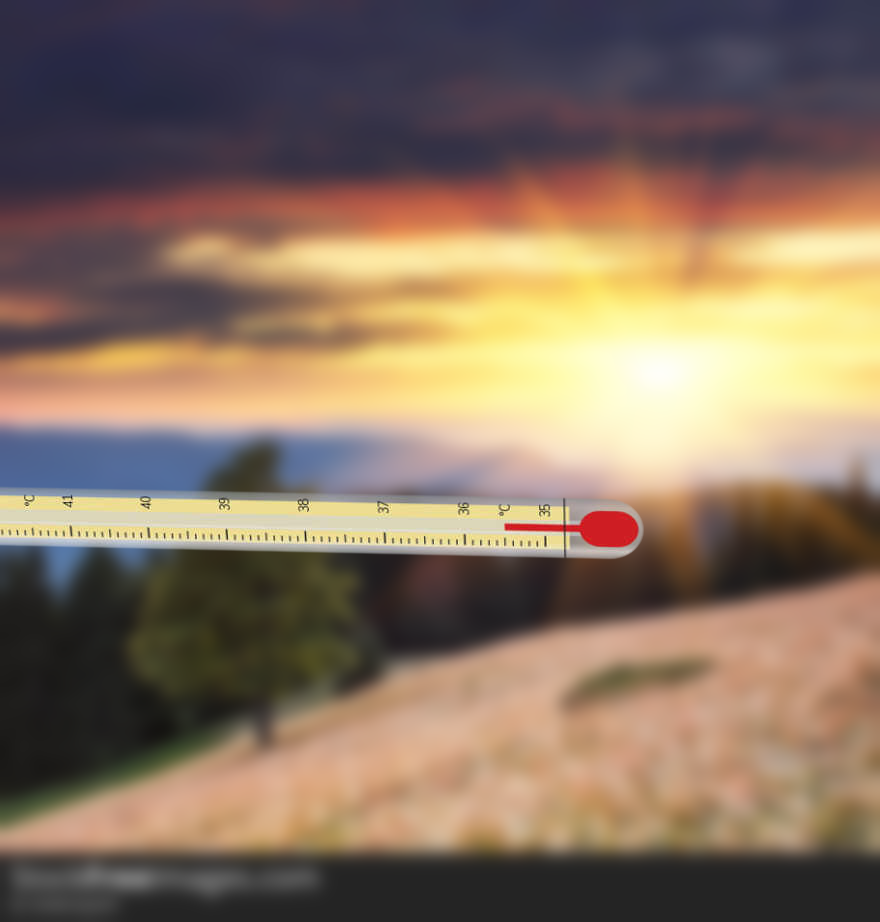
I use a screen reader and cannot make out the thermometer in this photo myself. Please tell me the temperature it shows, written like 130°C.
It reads 35.5°C
